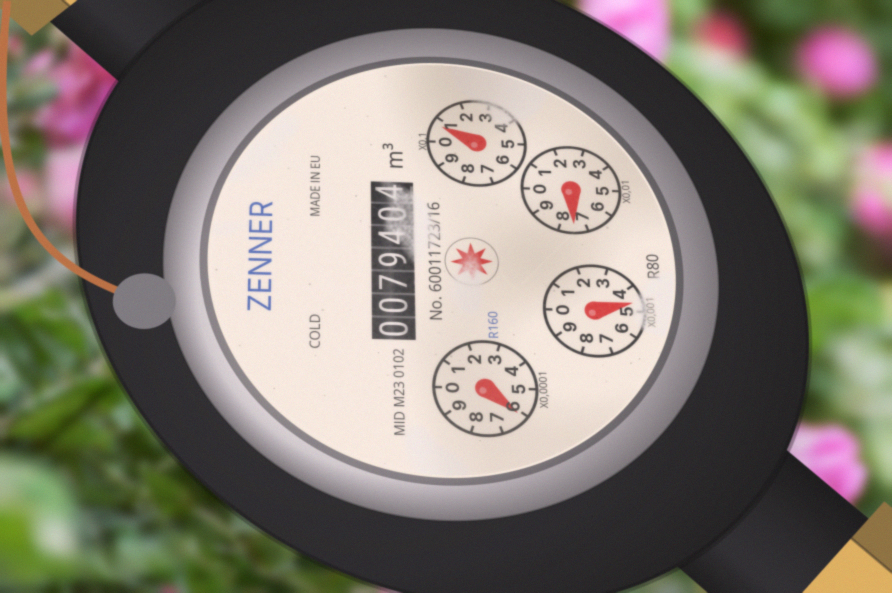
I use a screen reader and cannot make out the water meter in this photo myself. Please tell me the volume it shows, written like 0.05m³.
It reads 79404.0746m³
